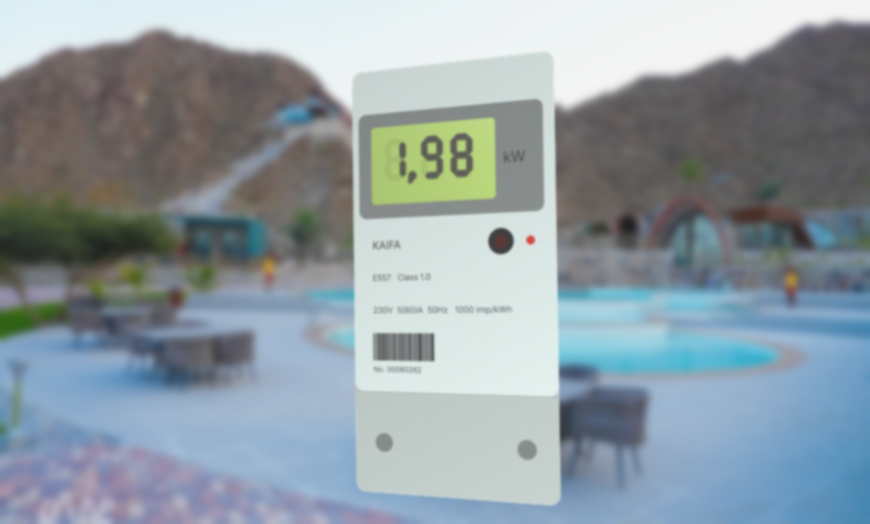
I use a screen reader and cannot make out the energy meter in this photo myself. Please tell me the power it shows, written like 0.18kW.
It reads 1.98kW
